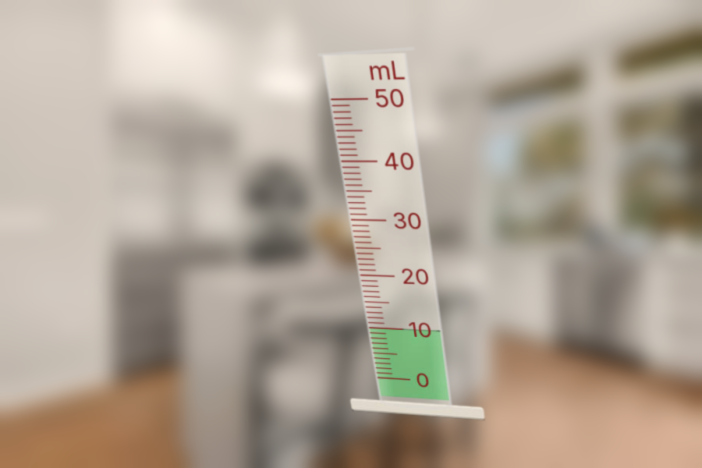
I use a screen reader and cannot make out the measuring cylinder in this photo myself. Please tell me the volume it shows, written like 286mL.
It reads 10mL
